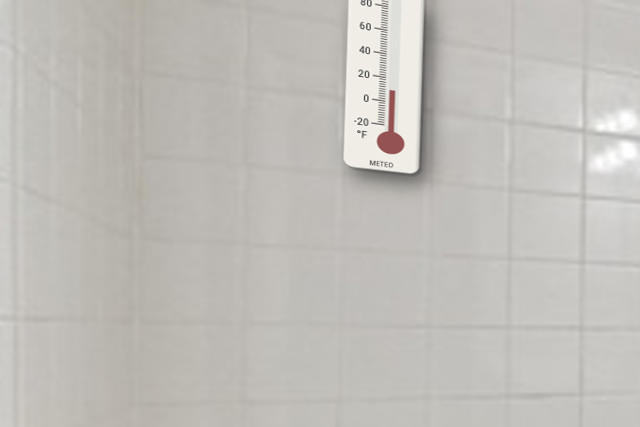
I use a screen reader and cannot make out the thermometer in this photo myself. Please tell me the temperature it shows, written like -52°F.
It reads 10°F
